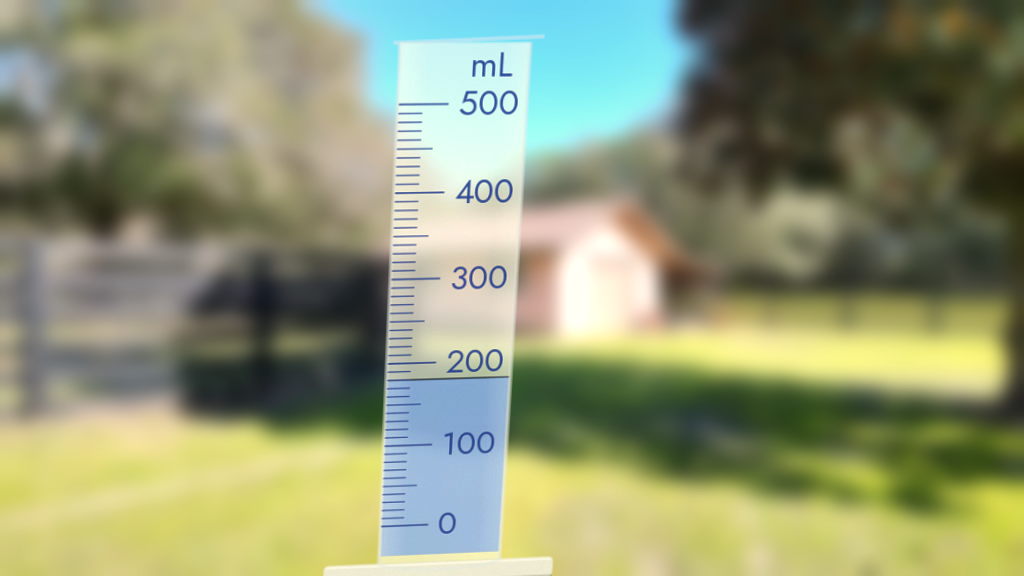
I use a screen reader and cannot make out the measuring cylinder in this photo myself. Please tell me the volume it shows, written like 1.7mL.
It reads 180mL
